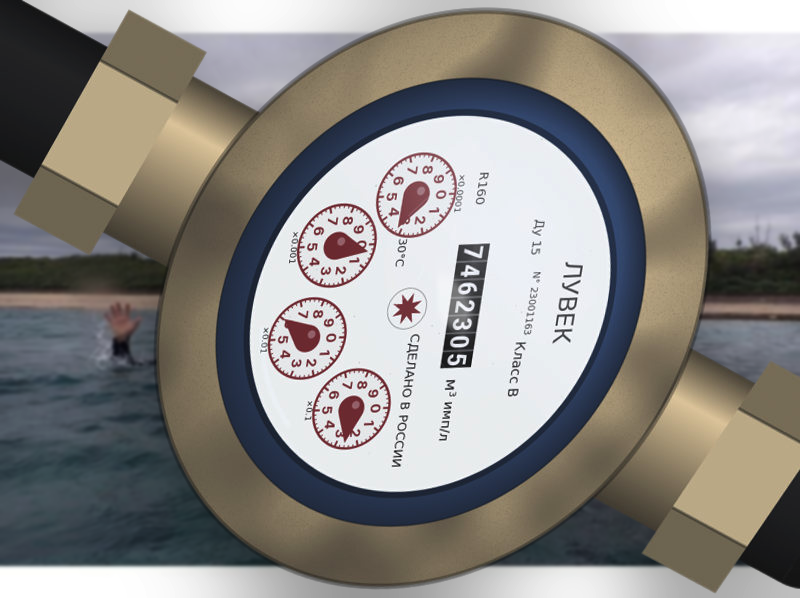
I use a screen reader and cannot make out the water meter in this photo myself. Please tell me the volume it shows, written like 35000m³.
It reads 7462305.2603m³
